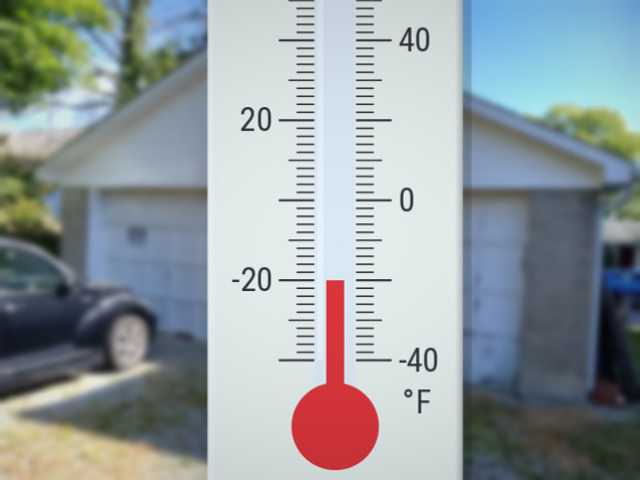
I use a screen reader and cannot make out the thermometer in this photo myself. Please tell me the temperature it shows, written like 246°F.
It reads -20°F
